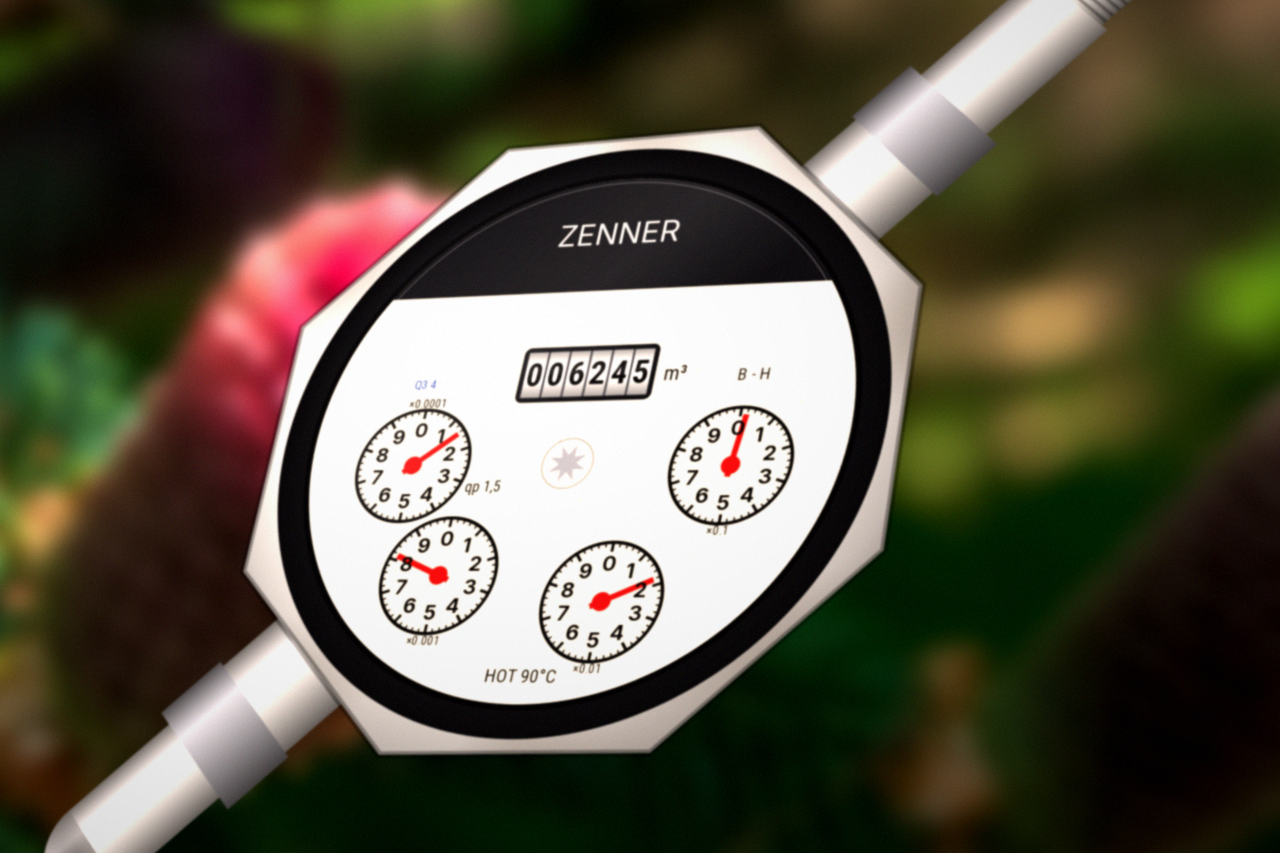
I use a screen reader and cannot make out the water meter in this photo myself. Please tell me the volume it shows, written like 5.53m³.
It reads 6245.0181m³
